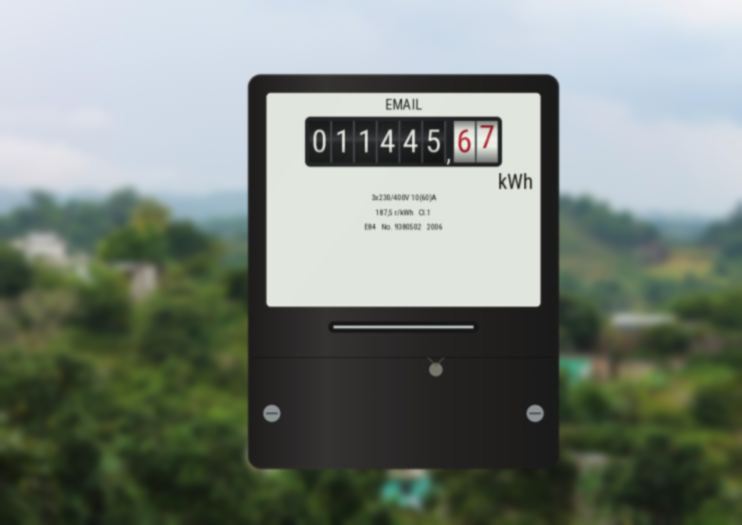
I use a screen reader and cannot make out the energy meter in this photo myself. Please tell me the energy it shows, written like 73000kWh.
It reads 11445.67kWh
